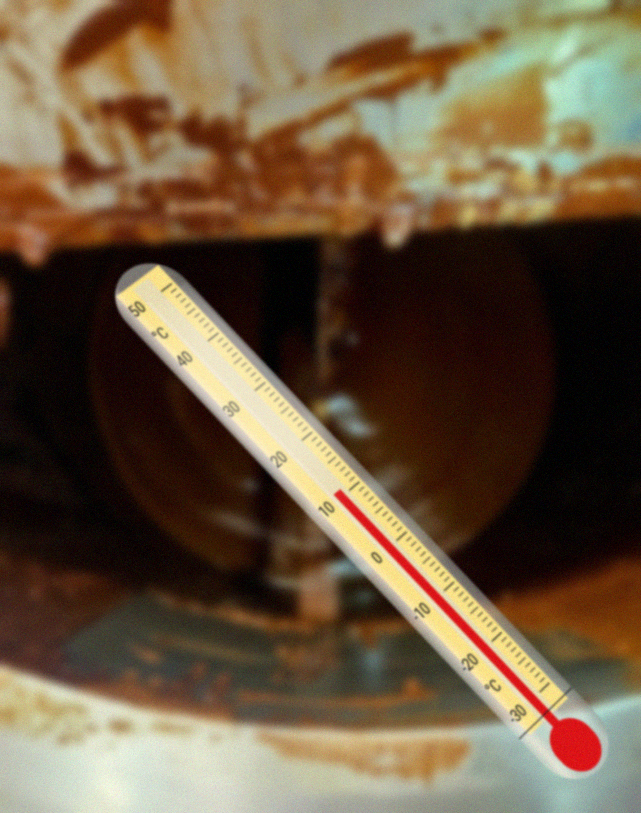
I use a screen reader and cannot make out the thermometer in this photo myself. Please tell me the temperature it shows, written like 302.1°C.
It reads 11°C
